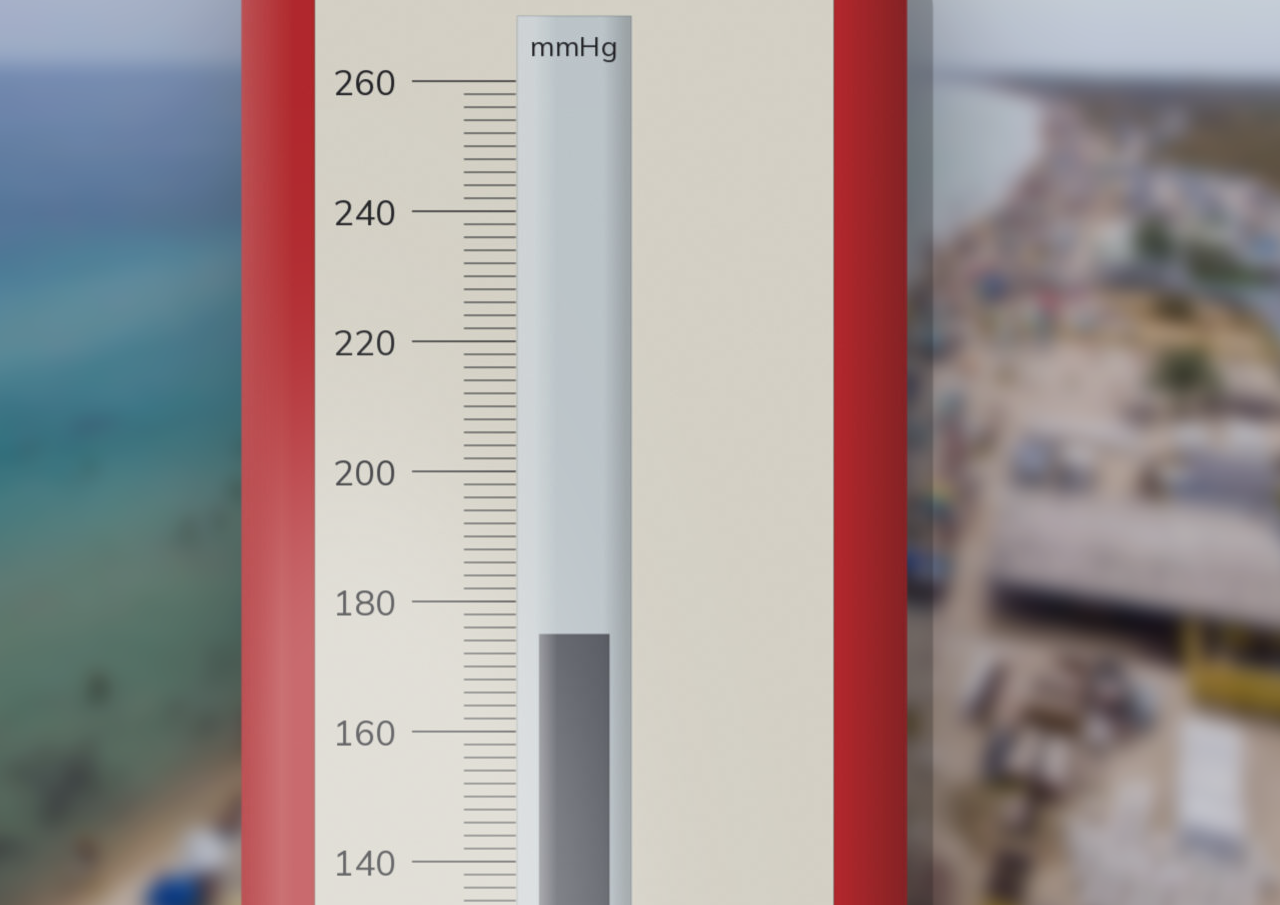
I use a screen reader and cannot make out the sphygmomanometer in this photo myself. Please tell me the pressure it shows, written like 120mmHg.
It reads 175mmHg
